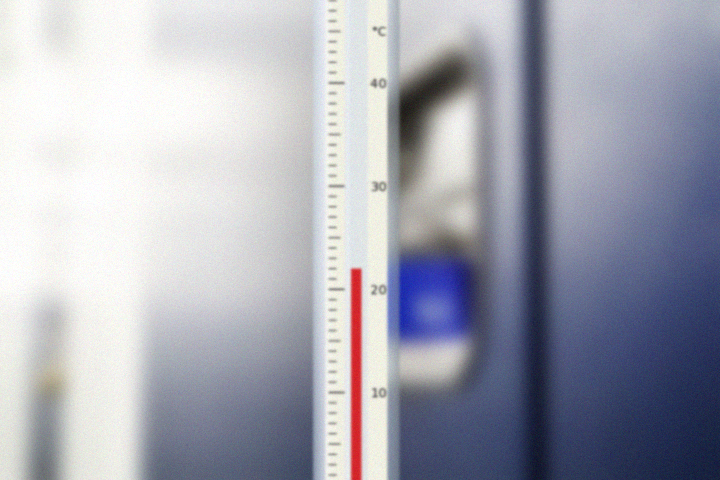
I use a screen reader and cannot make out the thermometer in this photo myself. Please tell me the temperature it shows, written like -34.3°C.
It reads 22°C
